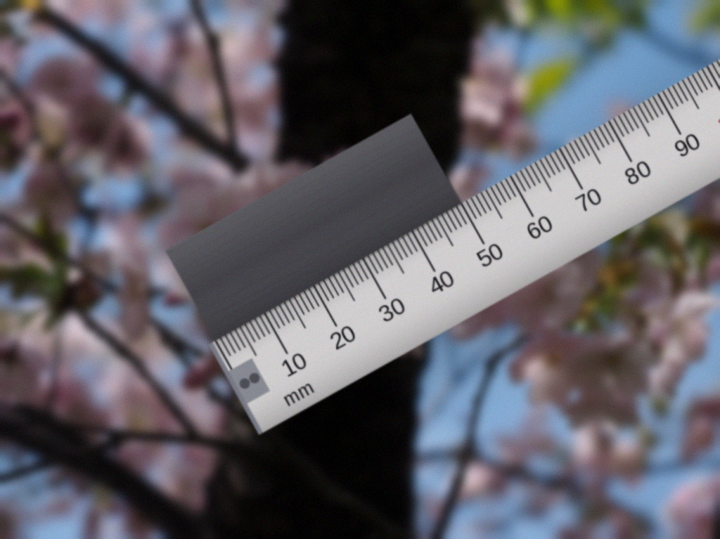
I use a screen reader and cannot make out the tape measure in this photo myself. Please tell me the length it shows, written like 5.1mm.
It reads 50mm
